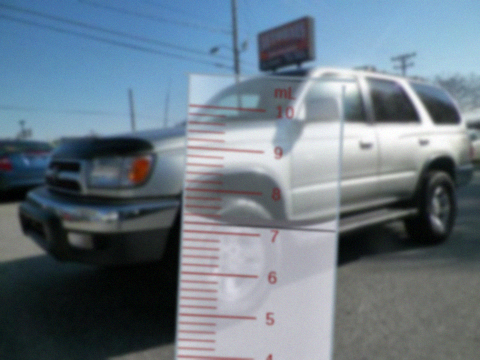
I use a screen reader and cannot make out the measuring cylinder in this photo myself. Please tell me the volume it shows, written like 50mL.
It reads 7.2mL
